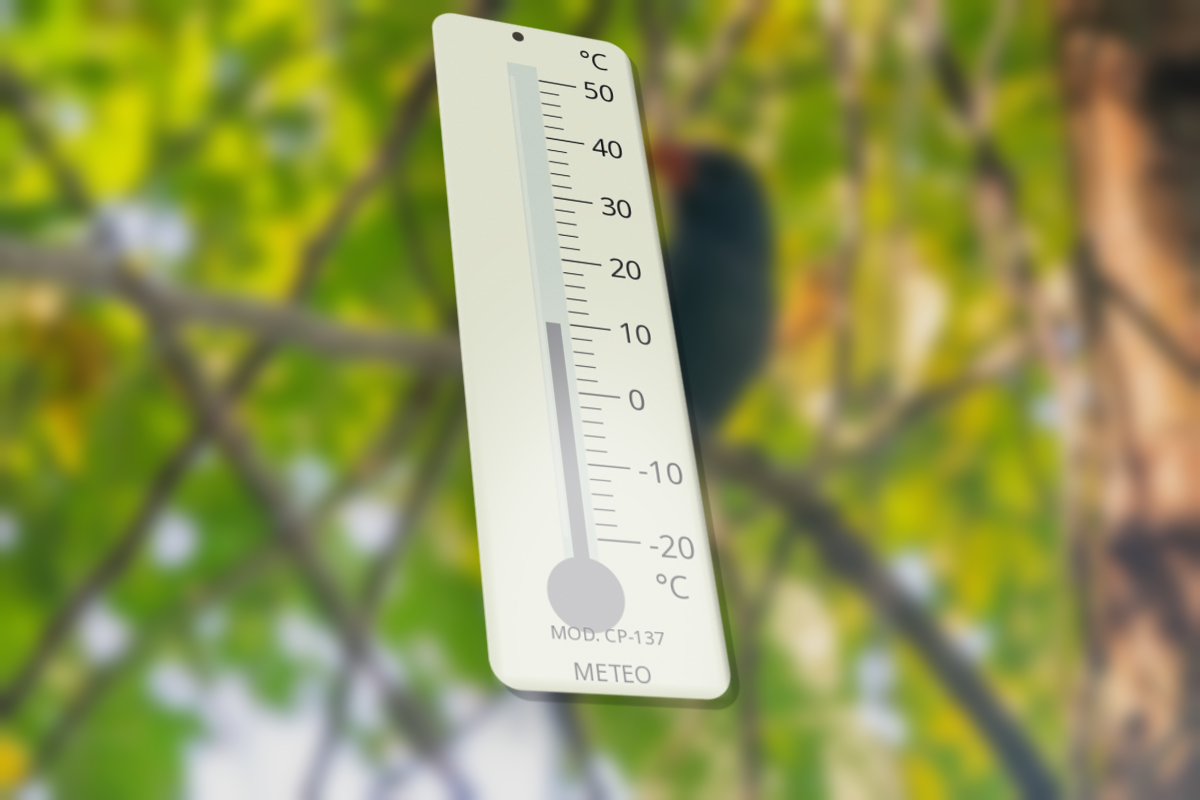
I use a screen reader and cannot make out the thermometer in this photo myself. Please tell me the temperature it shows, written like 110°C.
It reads 10°C
